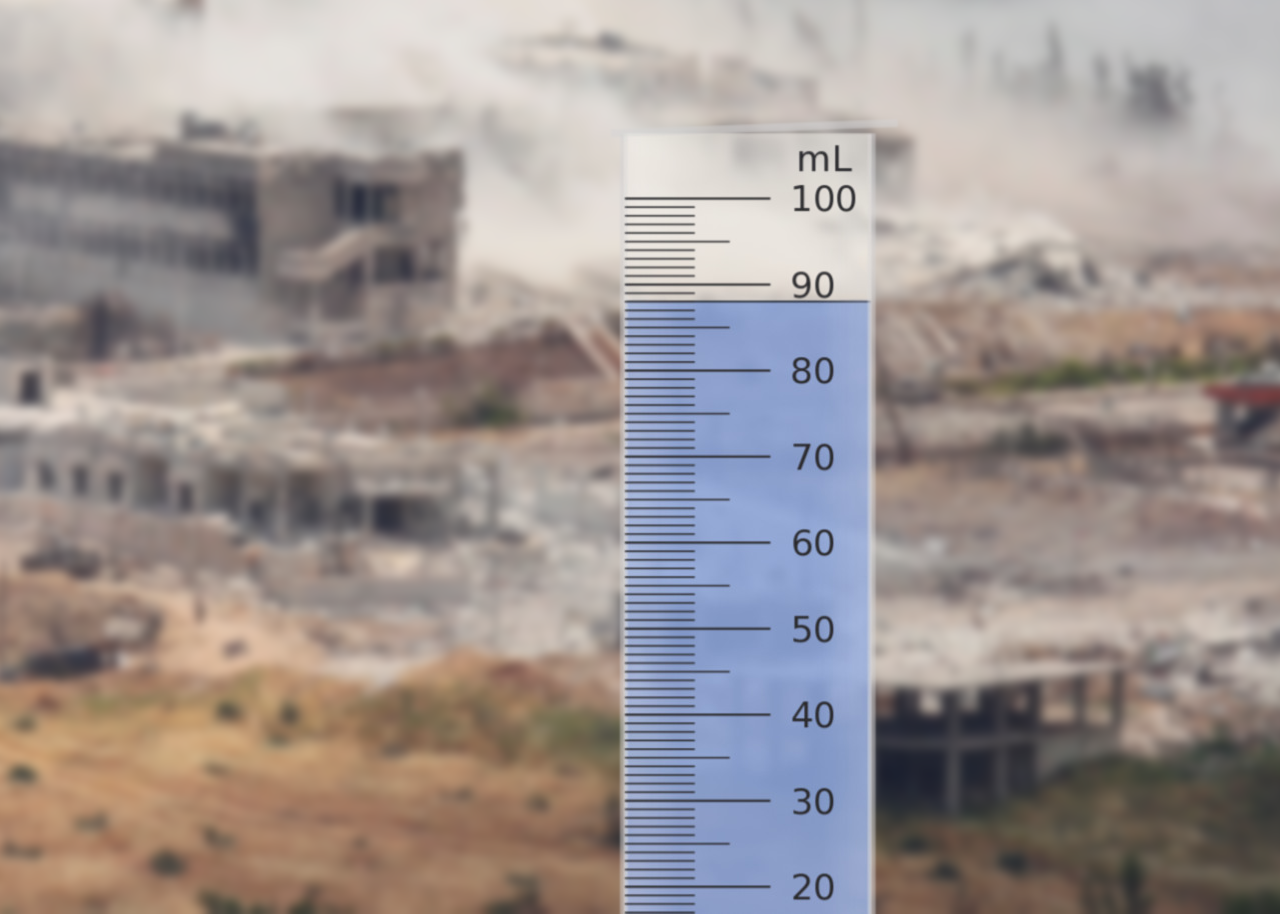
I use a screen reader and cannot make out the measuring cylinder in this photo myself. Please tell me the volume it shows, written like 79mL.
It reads 88mL
